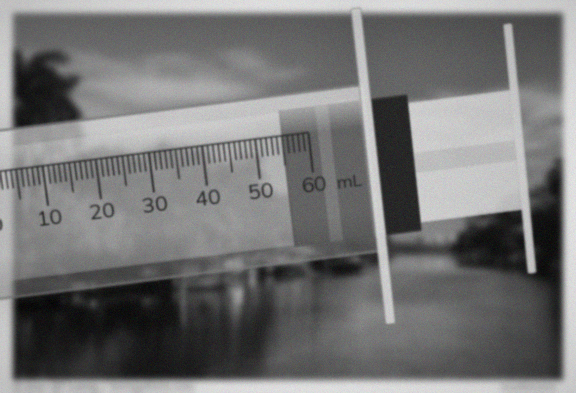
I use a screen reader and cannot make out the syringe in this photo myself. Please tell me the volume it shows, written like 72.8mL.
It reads 55mL
